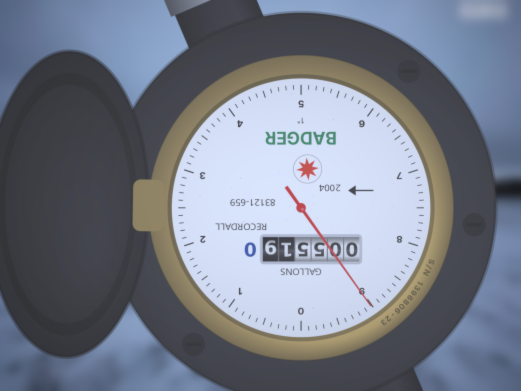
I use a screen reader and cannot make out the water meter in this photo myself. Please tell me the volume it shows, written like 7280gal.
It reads 55189.0gal
